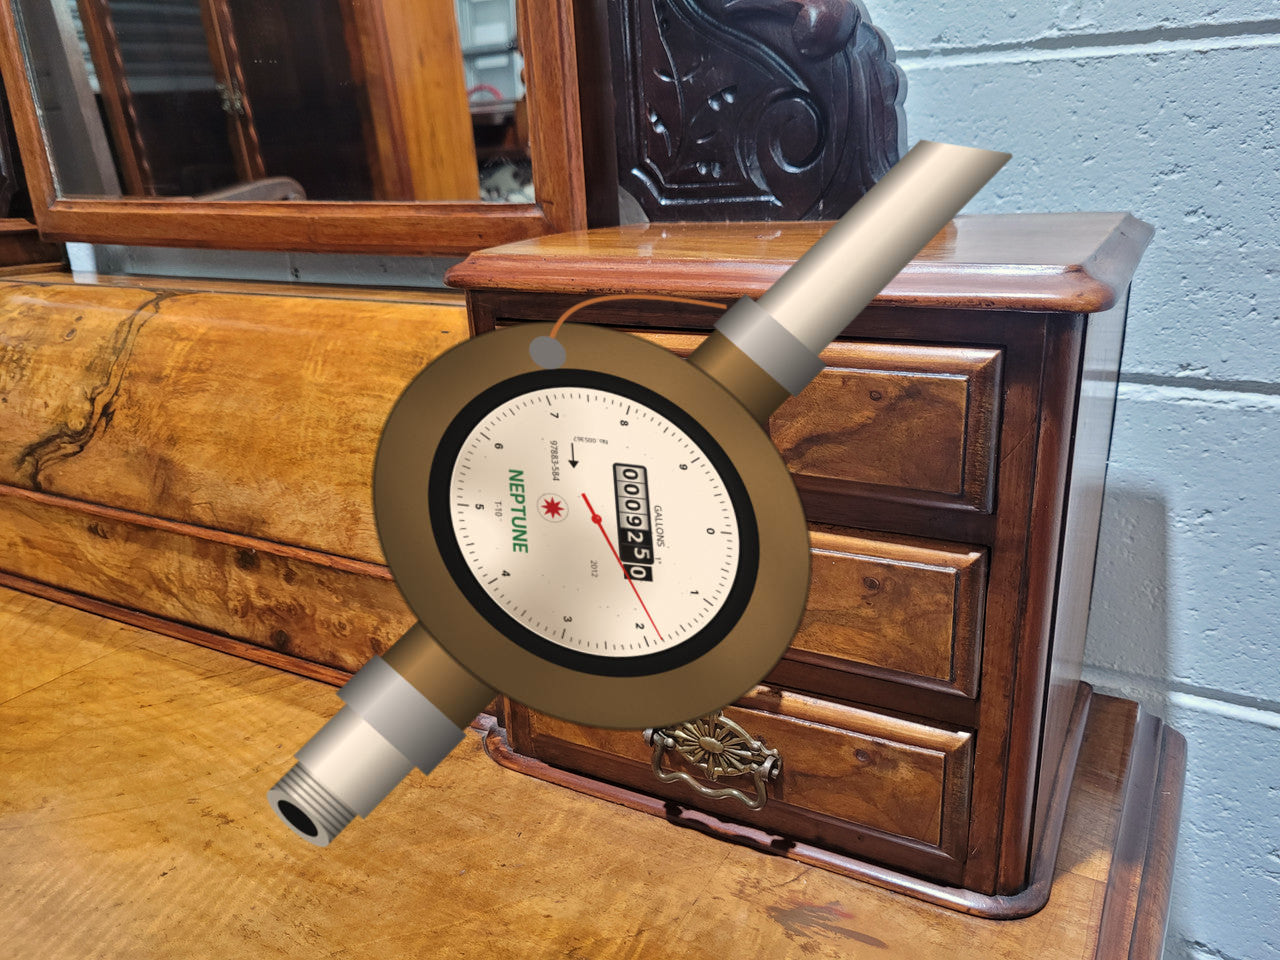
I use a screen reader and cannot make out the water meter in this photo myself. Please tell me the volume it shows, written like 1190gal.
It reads 9251.8gal
